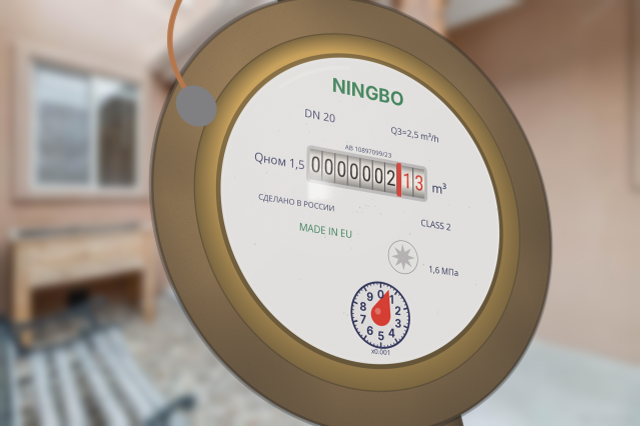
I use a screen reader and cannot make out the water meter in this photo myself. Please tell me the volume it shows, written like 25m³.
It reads 2.130m³
